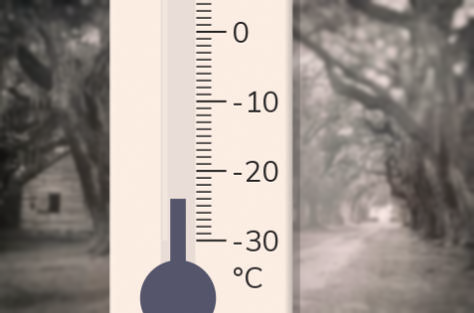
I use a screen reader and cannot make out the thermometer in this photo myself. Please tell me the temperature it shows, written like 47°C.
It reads -24°C
